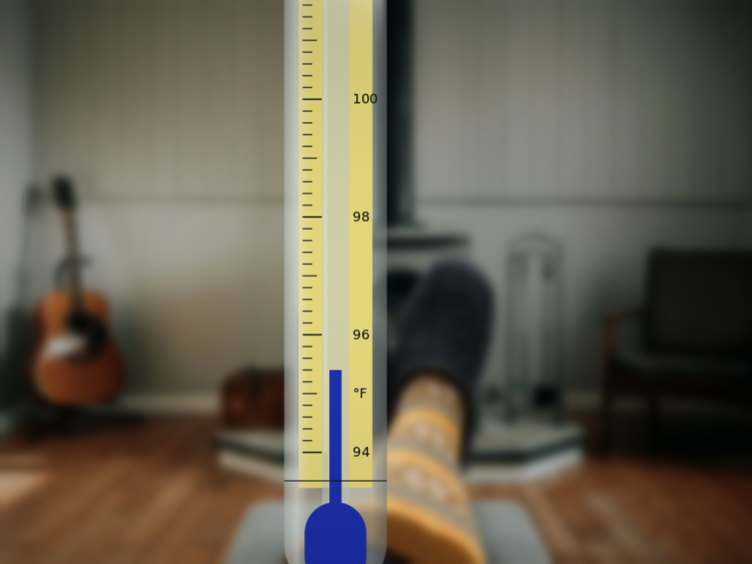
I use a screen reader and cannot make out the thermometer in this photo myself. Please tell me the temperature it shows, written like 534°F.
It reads 95.4°F
